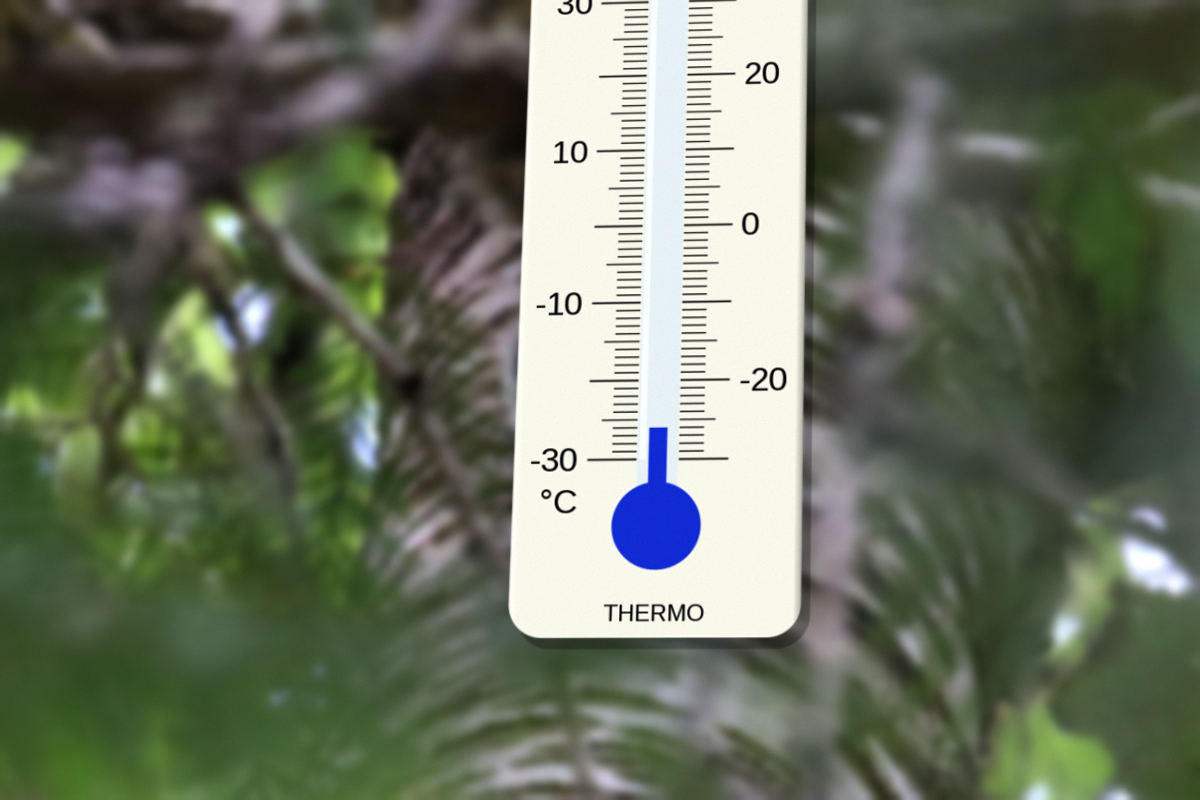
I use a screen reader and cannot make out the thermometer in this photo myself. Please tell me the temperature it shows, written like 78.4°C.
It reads -26°C
